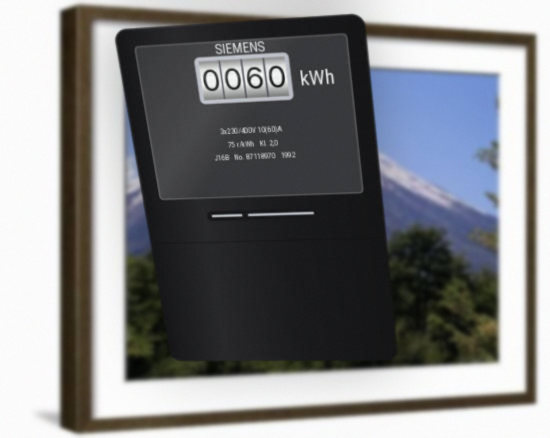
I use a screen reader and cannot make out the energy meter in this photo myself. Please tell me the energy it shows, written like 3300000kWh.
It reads 60kWh
